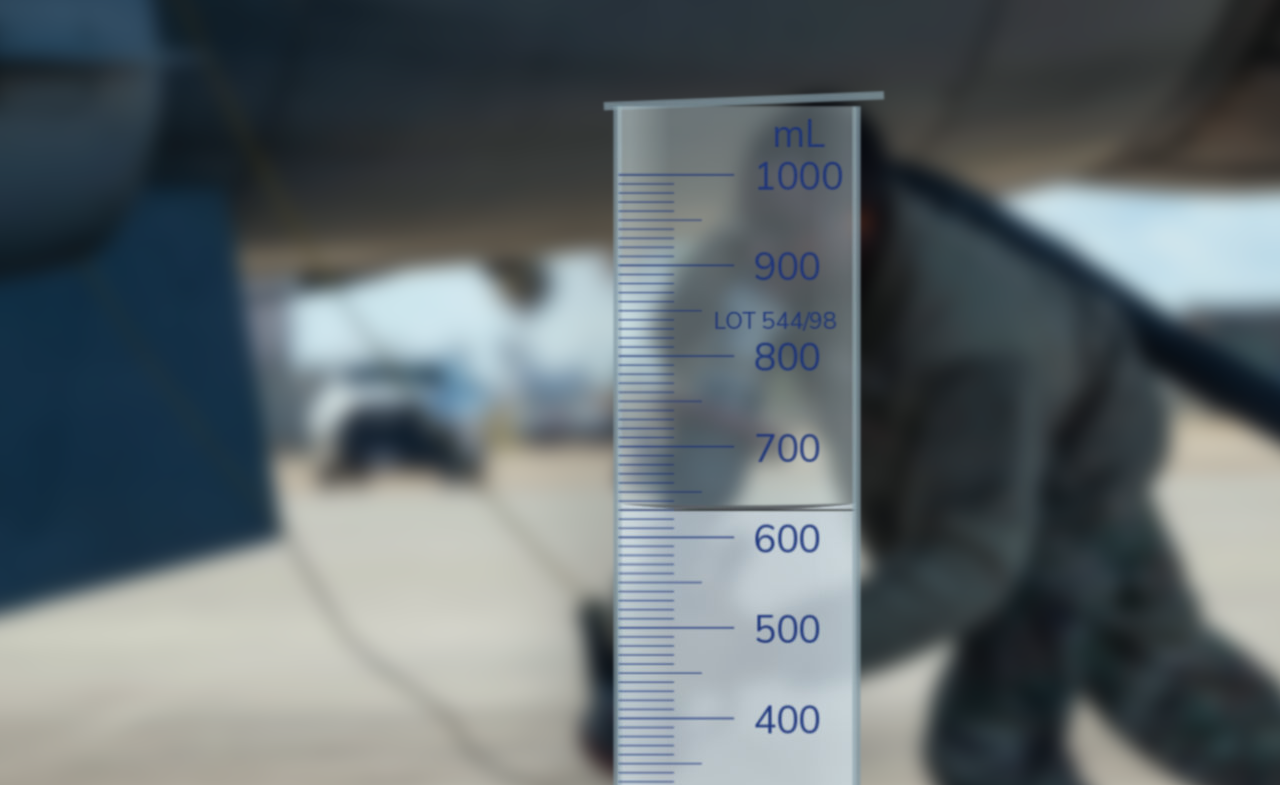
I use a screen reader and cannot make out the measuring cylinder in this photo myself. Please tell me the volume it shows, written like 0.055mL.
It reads 630mL
